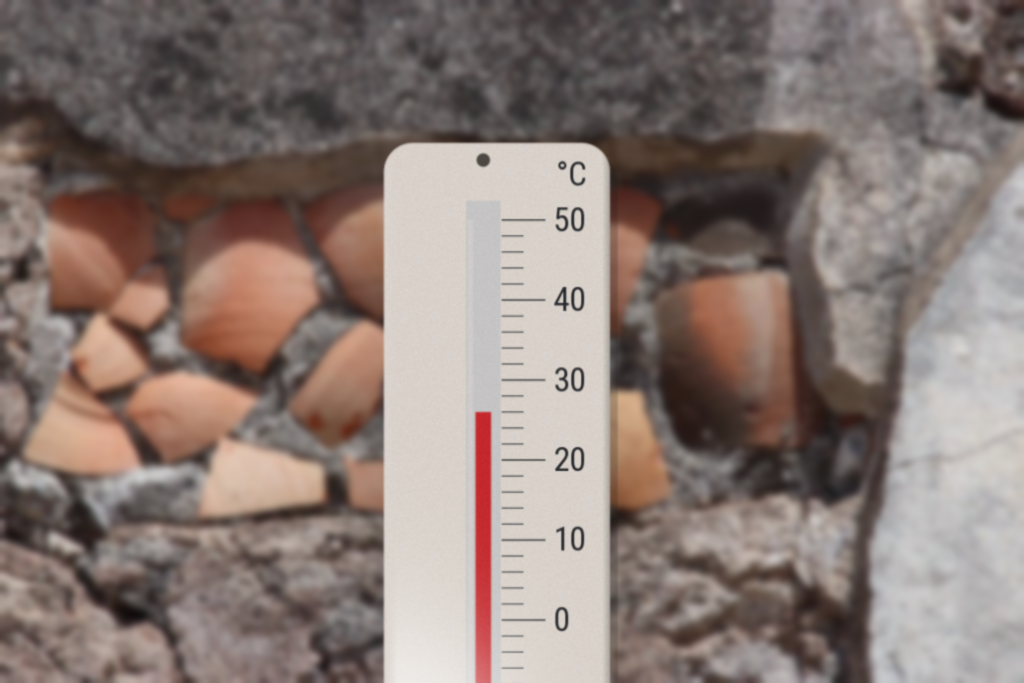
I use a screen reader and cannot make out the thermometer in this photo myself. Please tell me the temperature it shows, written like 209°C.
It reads 26°C
